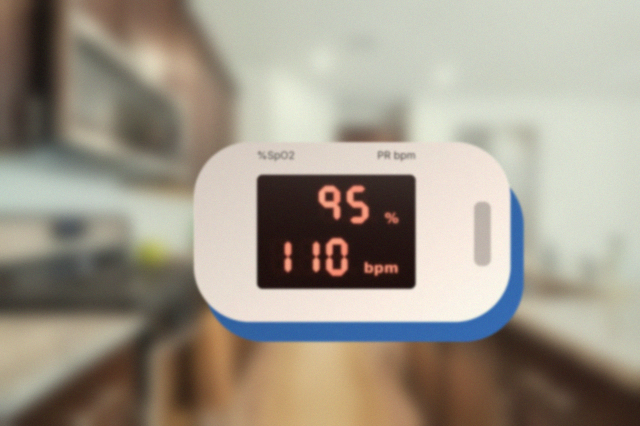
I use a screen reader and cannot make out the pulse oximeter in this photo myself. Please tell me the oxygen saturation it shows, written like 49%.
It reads 95%
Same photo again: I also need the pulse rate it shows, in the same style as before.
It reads 110bpm
